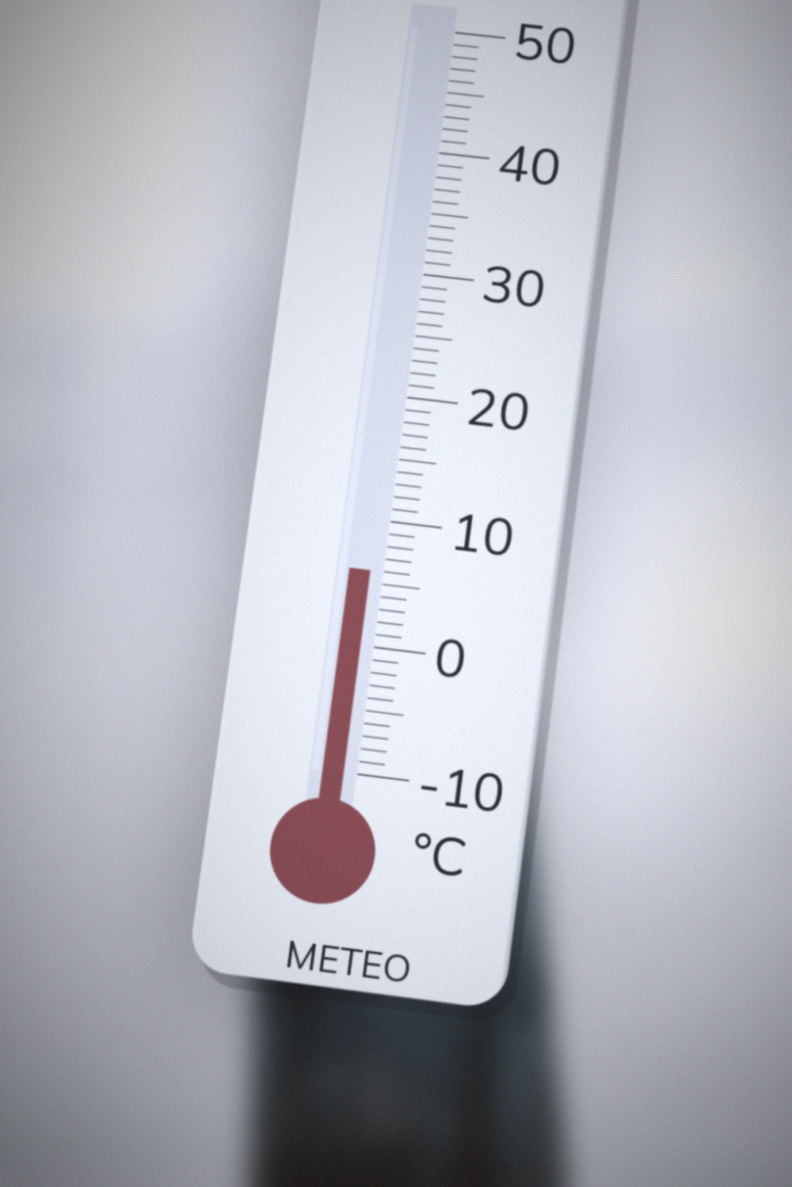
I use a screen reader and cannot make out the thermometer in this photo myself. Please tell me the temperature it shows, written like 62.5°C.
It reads 6°C
